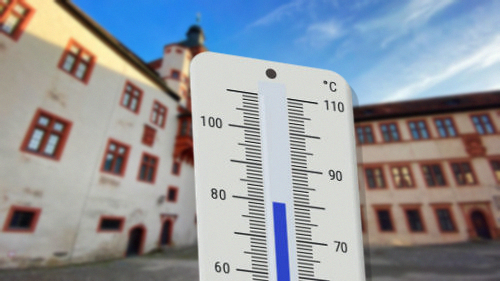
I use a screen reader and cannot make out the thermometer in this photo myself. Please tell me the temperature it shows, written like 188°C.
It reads 80°C
